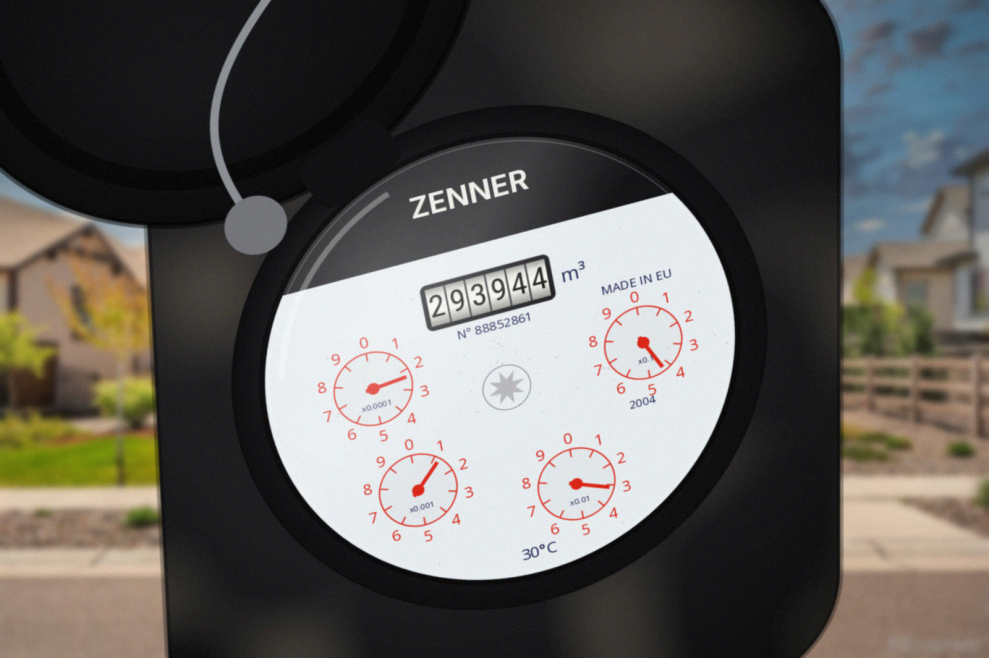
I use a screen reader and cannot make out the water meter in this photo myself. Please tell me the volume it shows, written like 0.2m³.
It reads 293944.4312m³
